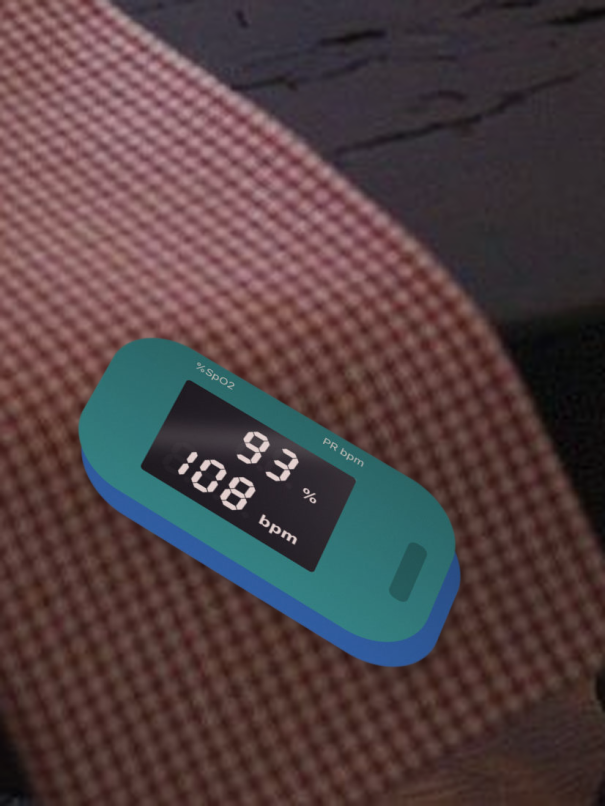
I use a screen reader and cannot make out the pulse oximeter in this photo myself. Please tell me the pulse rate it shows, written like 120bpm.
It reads 108bpm
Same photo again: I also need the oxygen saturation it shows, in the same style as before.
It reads 93%
